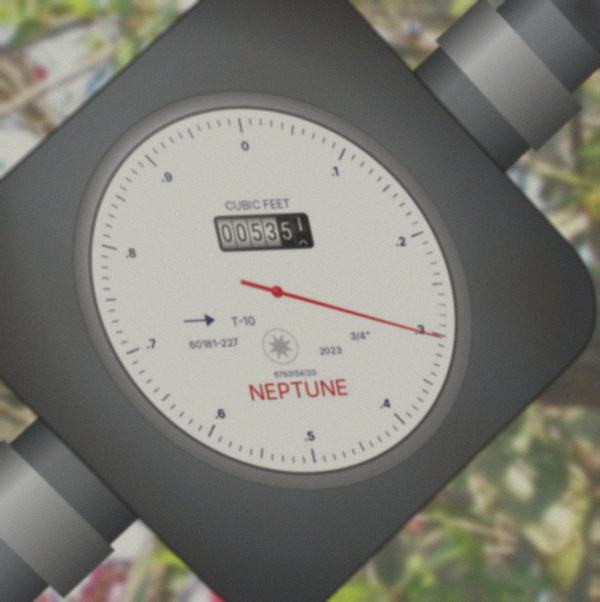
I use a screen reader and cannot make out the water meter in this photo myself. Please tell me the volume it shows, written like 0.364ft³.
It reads 5351.30ft³
